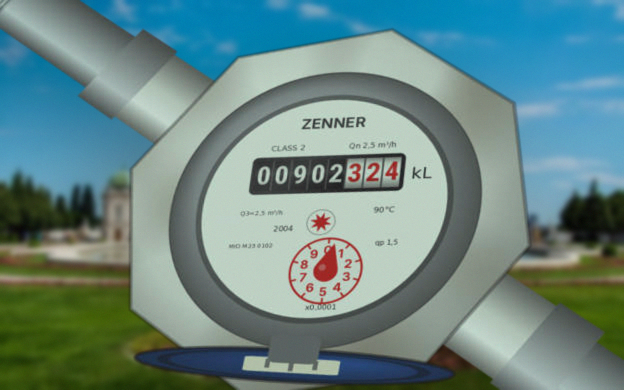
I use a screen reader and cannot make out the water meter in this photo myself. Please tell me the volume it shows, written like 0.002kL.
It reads 902.3240kL
